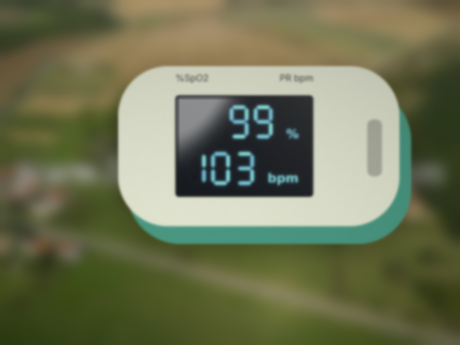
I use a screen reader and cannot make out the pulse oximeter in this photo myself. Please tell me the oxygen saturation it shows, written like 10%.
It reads 99%
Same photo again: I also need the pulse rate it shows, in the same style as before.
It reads 103bpm
